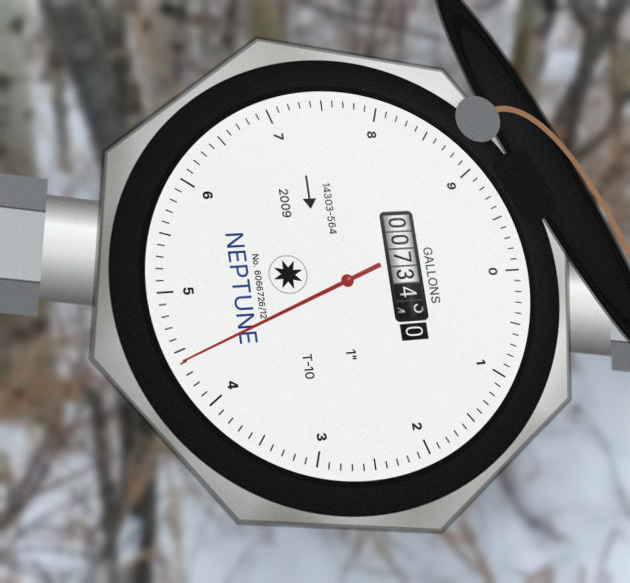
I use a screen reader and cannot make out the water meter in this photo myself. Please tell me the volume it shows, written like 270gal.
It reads 73434.4gal
